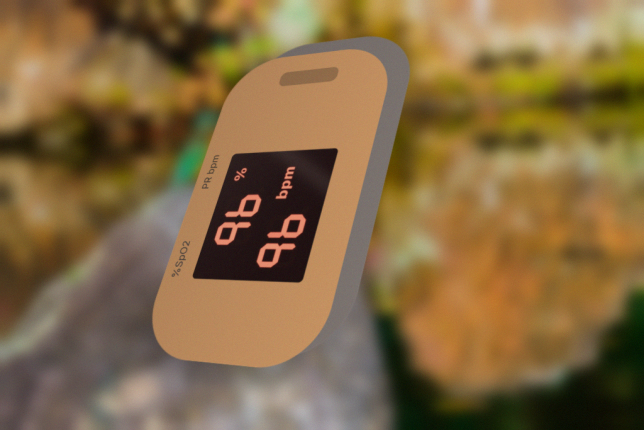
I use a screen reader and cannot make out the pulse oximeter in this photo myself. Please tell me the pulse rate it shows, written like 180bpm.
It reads 96bpm
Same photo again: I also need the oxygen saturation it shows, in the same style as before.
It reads 96%
